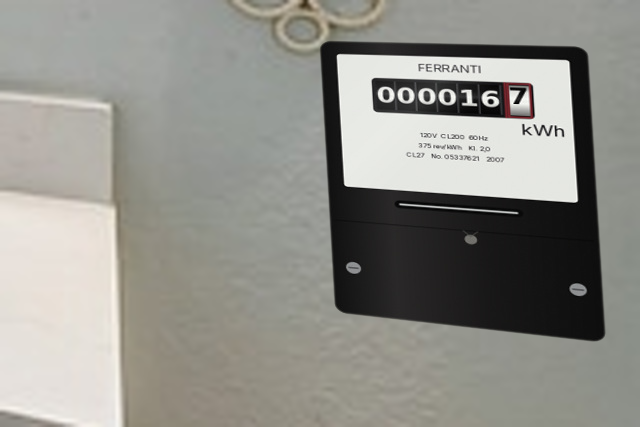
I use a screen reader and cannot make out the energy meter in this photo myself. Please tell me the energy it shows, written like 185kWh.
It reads 16.7kWh
